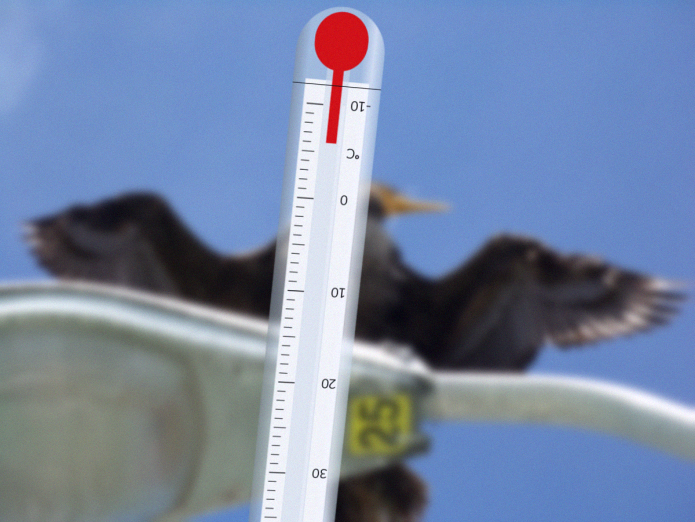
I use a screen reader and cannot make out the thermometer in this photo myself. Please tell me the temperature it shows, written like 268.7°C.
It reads -6°C
